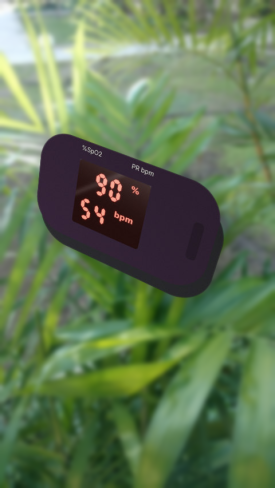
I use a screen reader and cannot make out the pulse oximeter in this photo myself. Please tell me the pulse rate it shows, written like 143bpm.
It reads 54bpm
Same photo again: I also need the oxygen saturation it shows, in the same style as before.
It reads 90%
